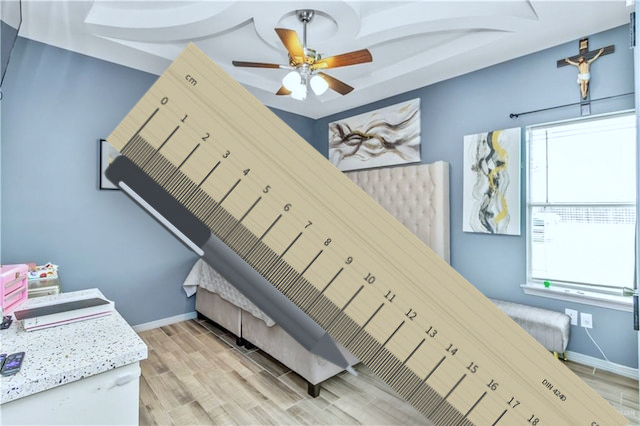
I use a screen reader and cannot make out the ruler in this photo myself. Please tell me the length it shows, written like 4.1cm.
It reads 12cm
